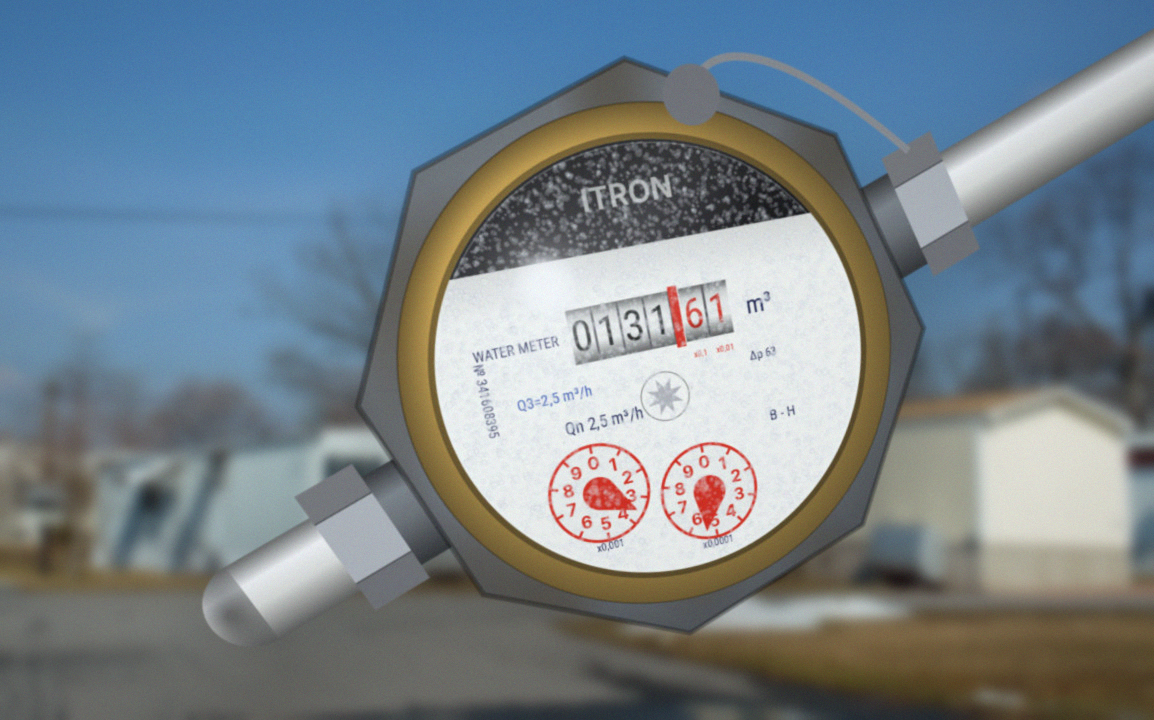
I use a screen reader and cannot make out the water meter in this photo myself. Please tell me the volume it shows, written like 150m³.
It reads 131.6135m³
